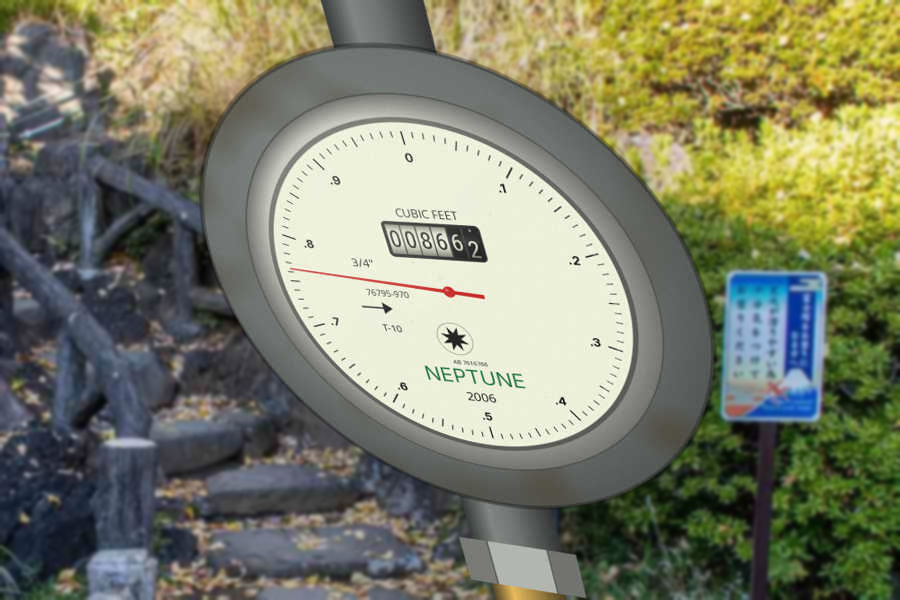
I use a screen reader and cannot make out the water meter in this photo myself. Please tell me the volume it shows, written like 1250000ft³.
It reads 8661.76ft³
